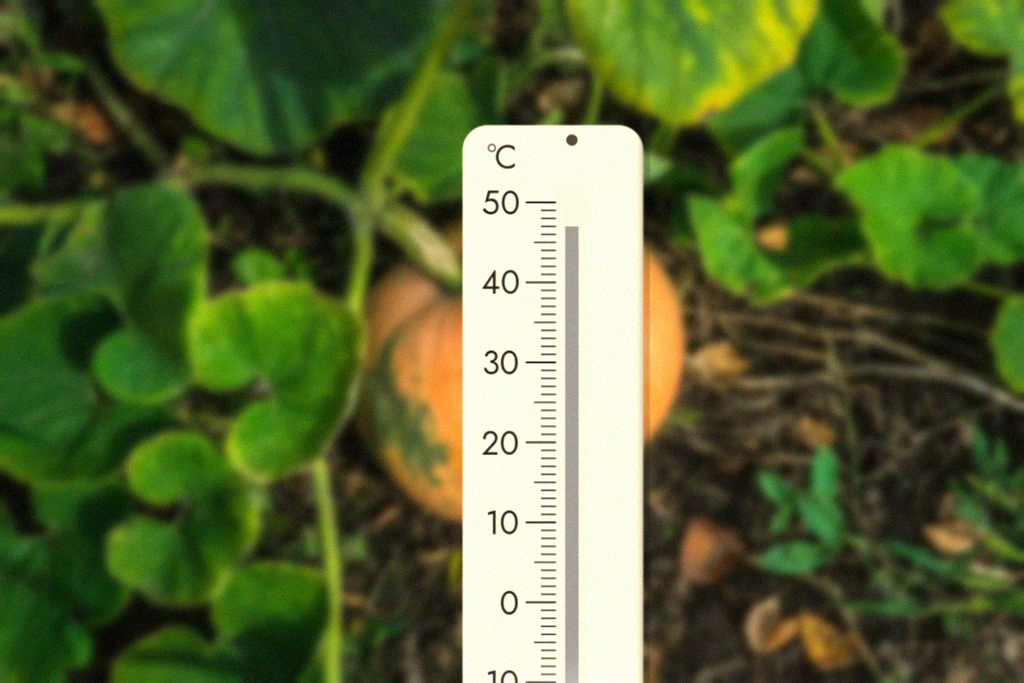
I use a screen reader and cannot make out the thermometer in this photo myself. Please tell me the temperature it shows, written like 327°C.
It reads 47°C
